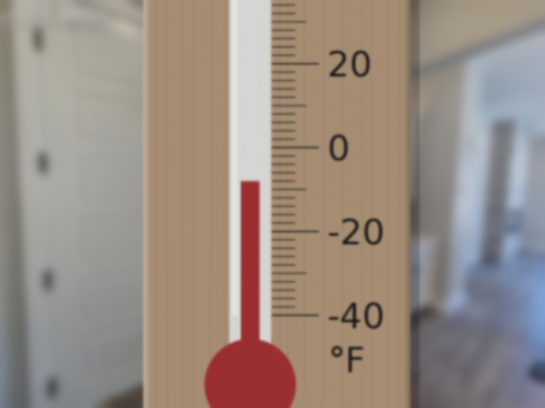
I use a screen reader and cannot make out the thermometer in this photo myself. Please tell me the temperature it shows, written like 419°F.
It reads -8°F
